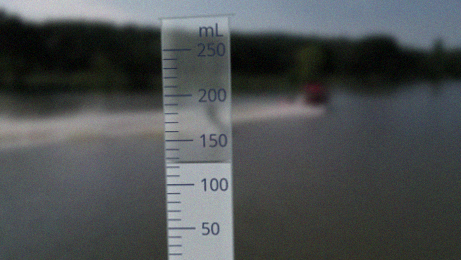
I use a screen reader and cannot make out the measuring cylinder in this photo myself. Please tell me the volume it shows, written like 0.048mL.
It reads 125mL
